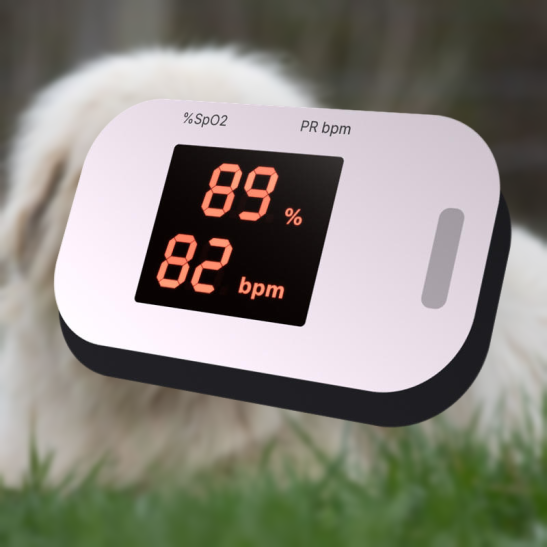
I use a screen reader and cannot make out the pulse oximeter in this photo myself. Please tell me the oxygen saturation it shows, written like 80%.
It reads 89%
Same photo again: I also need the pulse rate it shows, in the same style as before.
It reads 82bpm
